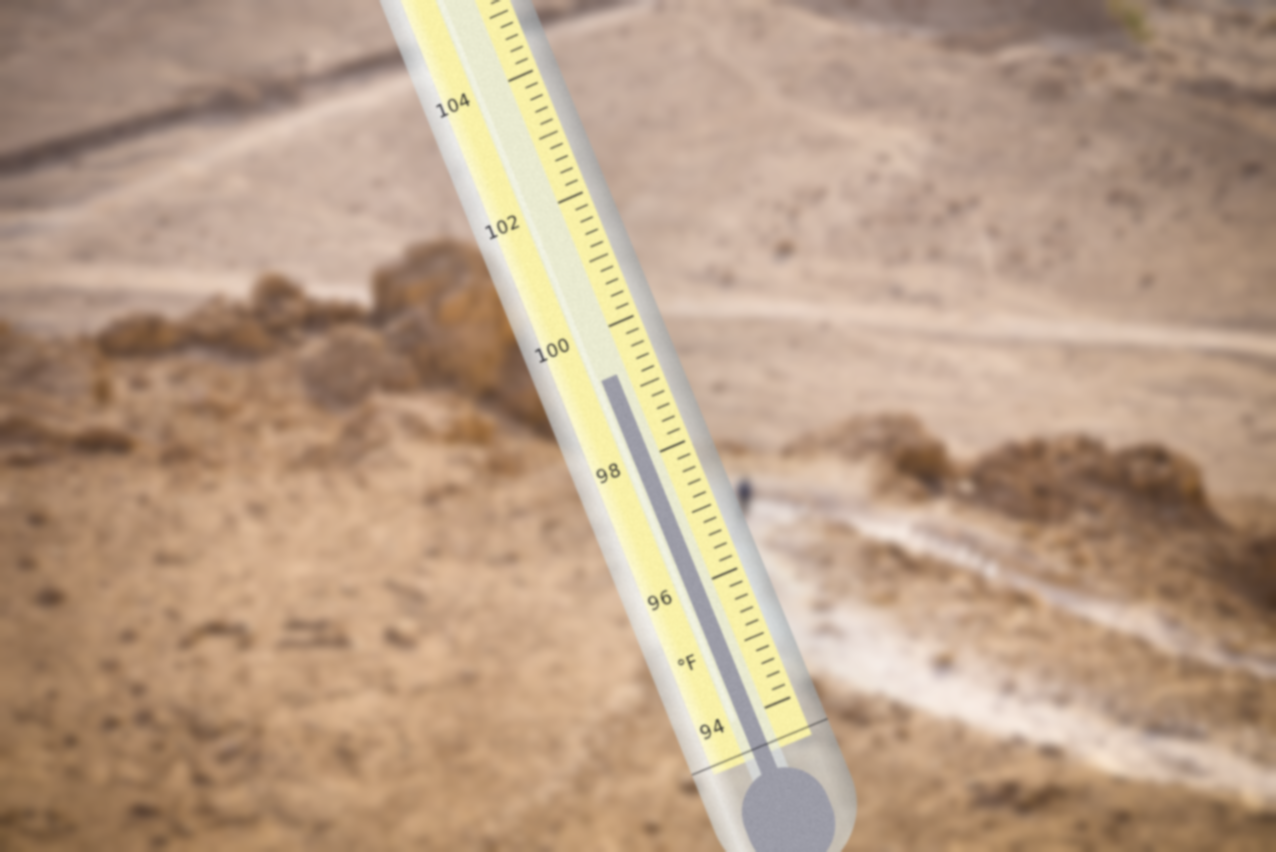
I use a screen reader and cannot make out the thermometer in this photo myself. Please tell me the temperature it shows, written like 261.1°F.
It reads 99.3°F
